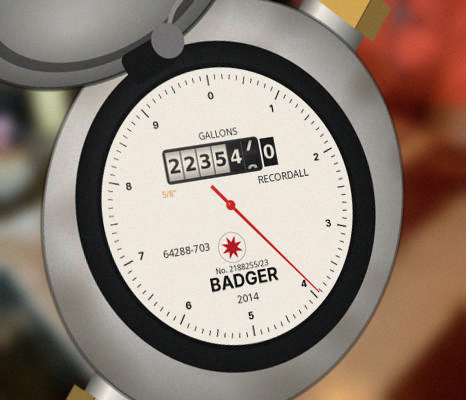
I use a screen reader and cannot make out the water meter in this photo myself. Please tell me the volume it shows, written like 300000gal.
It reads 2235473.9gal
